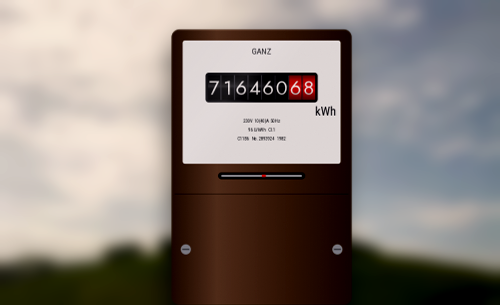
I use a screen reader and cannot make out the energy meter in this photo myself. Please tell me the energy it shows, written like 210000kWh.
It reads 716460.68kWh
